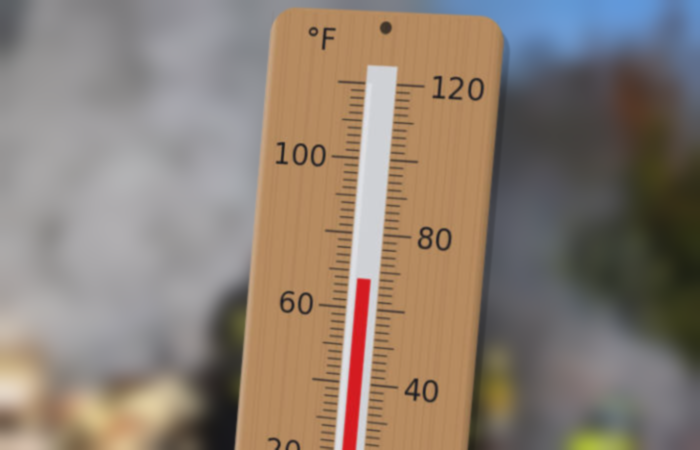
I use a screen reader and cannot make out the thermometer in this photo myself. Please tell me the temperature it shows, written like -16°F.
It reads 68°F
